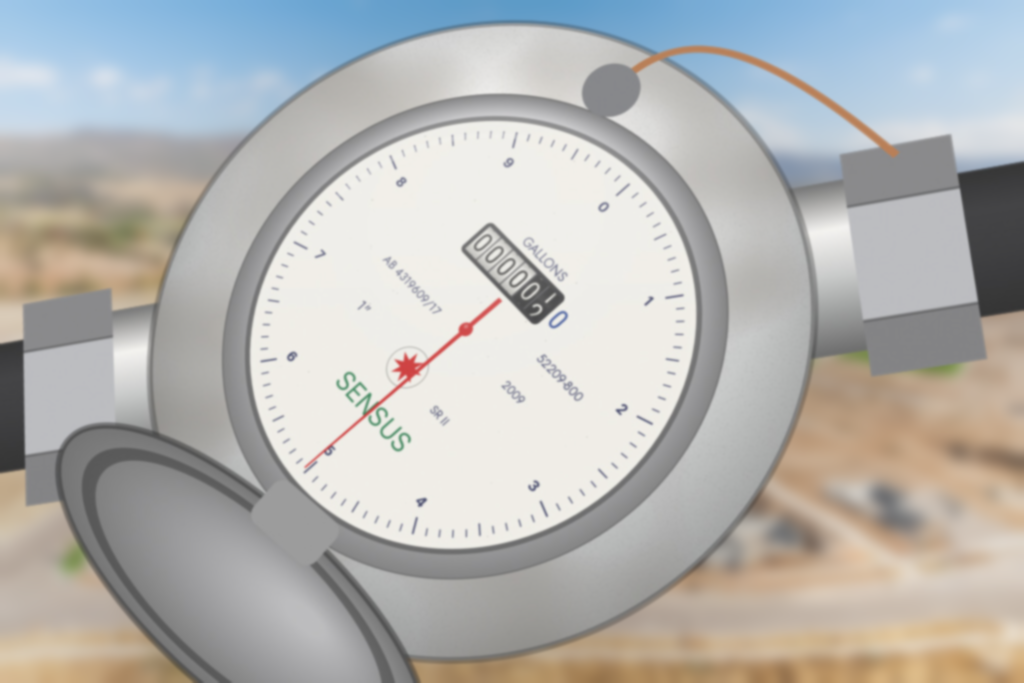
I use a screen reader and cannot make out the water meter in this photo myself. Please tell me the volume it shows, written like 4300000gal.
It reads 15.0gal
